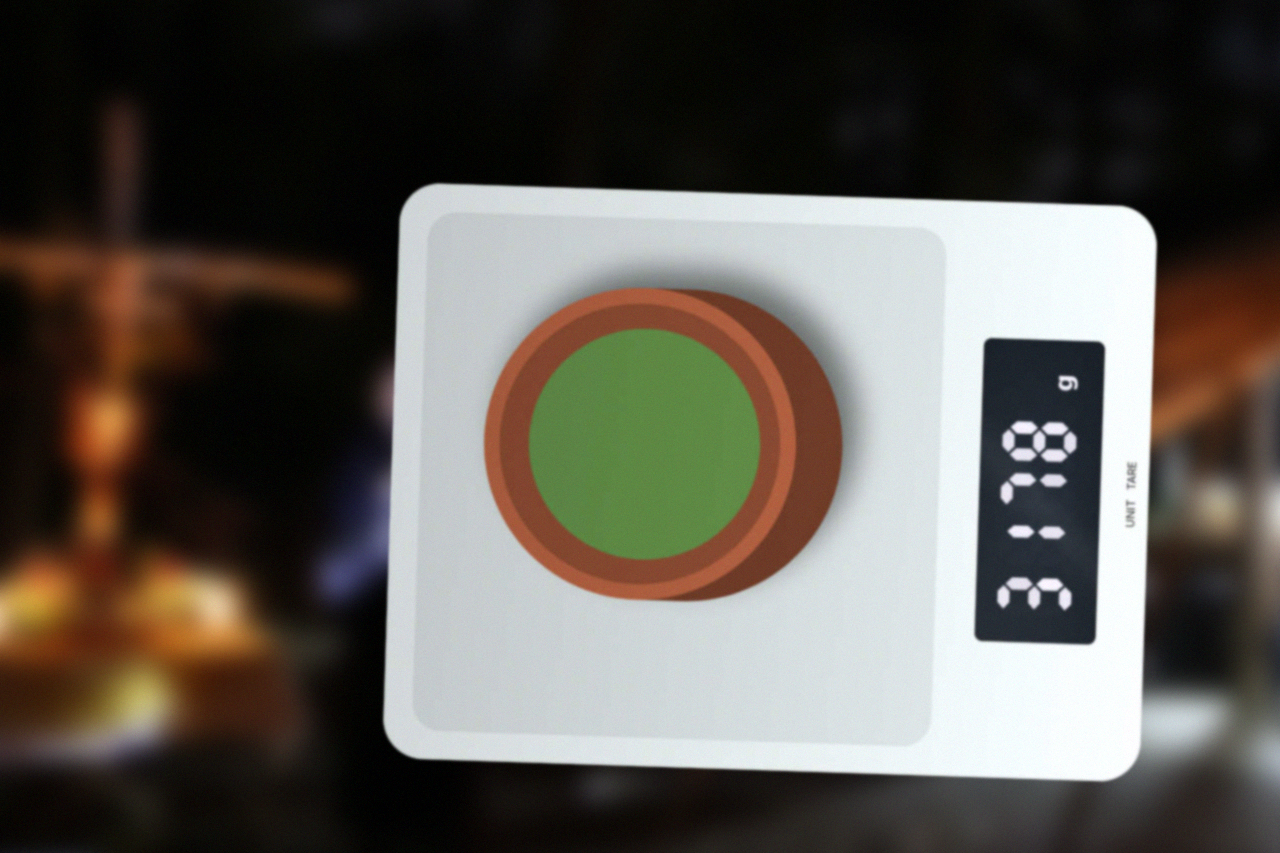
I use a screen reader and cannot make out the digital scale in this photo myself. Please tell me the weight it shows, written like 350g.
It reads 3178g
